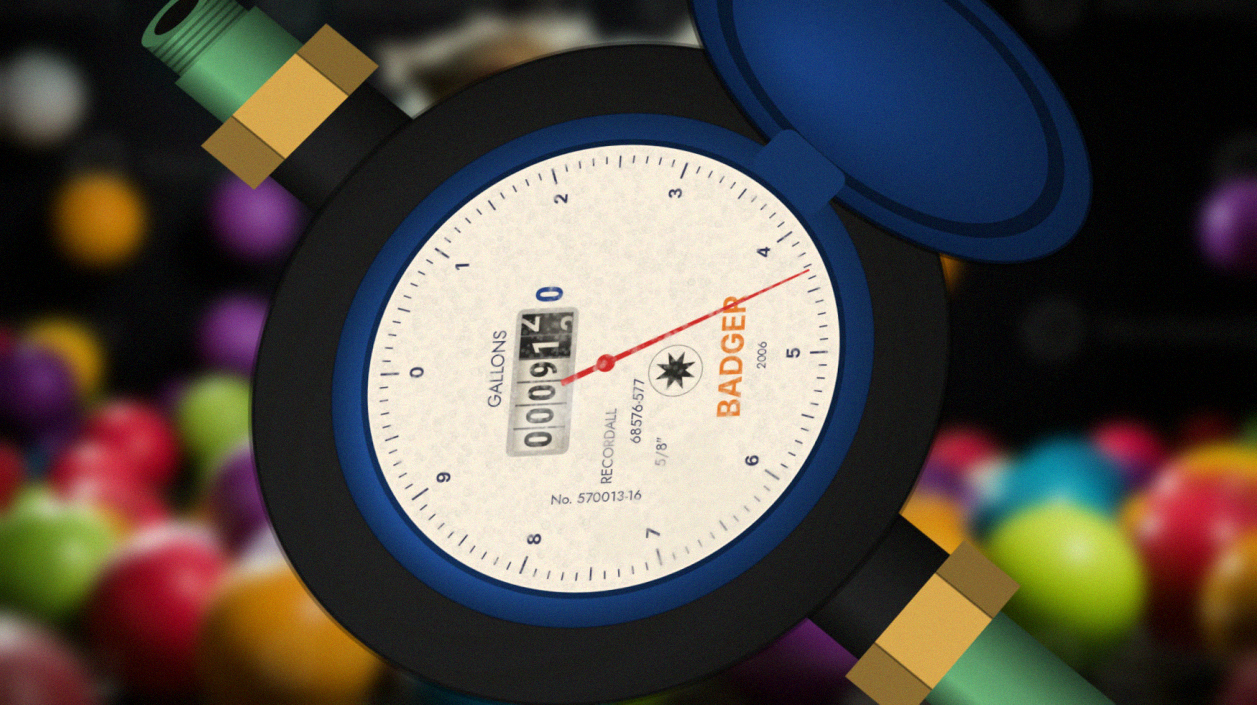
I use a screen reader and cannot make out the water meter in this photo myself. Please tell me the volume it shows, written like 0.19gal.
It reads 9124.3gal
